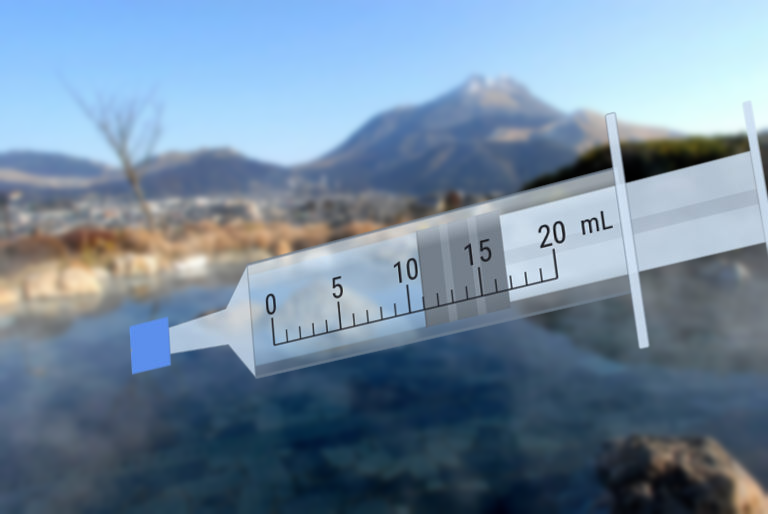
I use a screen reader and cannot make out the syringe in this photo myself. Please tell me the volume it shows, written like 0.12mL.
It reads 11mL
